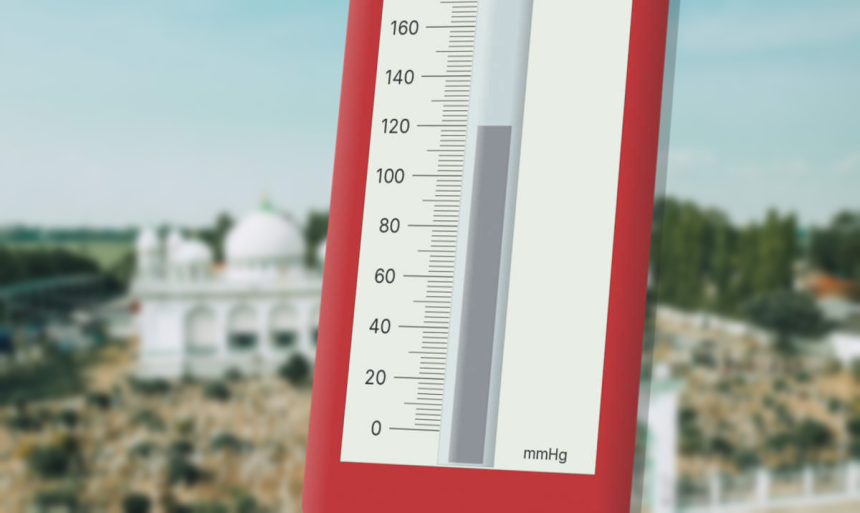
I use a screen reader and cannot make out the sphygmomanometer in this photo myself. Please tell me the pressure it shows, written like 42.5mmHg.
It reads 120mmHg
